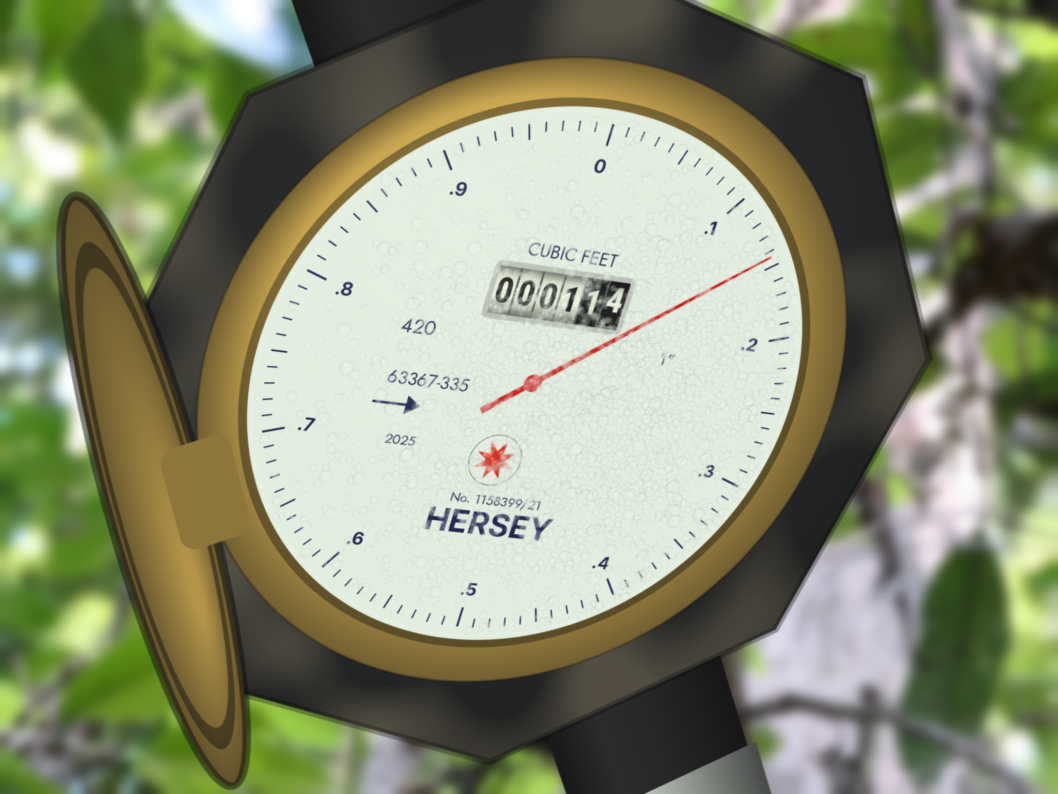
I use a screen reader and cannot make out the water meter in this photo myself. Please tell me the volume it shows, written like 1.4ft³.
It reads 114.14ft³
